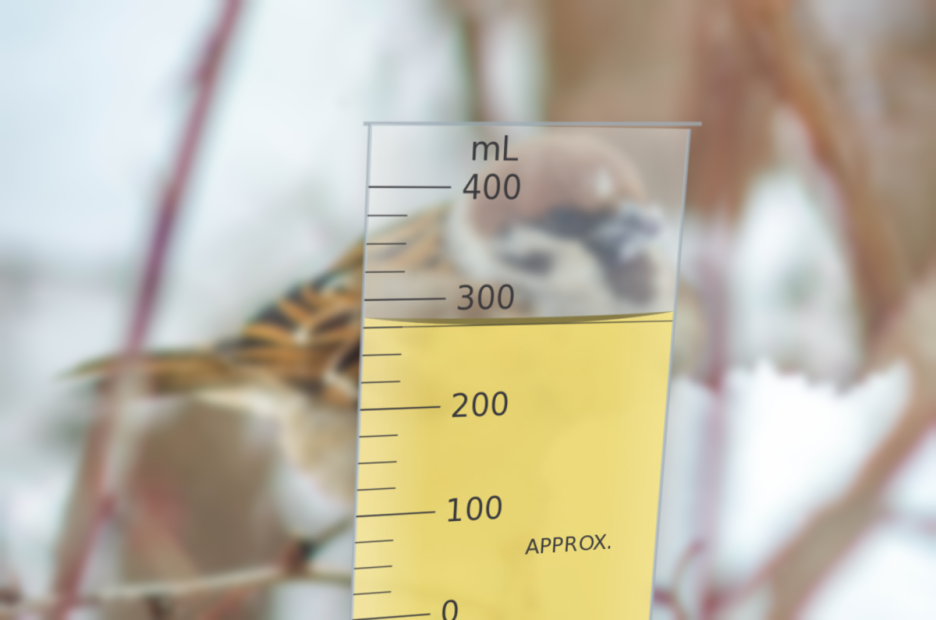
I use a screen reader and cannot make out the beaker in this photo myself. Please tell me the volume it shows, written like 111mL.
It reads 275mL
